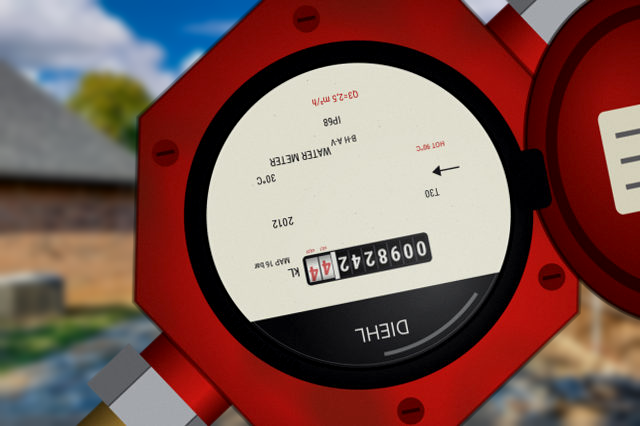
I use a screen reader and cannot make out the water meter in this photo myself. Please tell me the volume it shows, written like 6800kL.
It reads 98242.44kL
